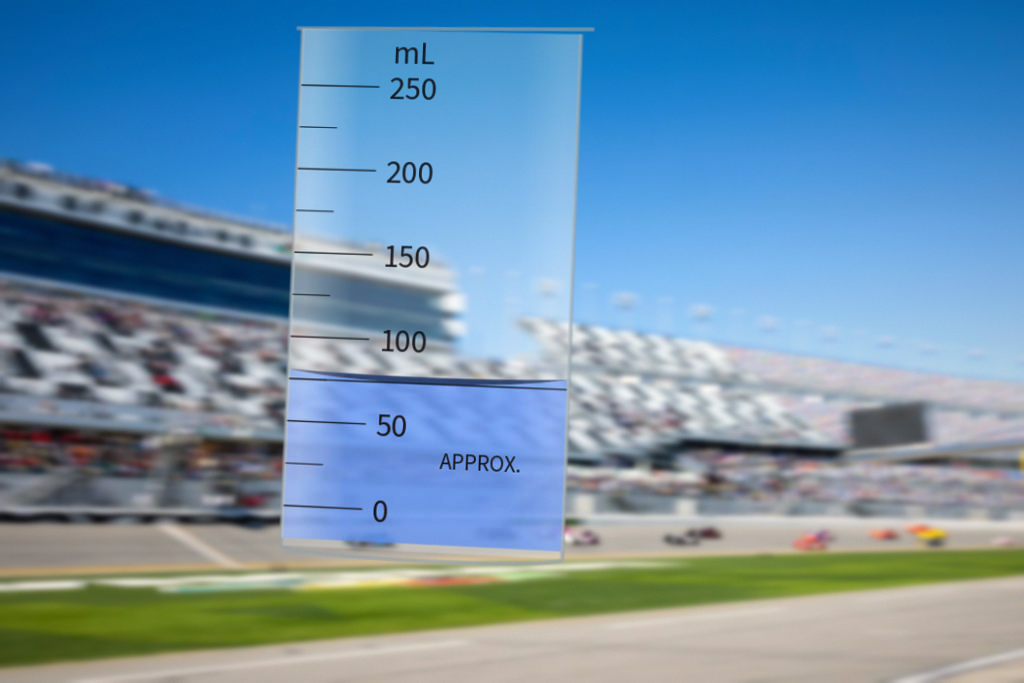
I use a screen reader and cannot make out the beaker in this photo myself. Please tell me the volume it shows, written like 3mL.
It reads 75mL
